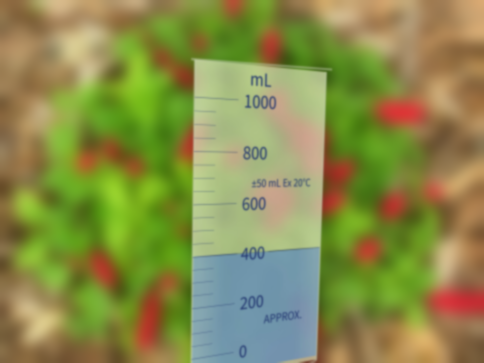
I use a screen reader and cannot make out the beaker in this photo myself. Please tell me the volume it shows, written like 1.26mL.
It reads 400mL
